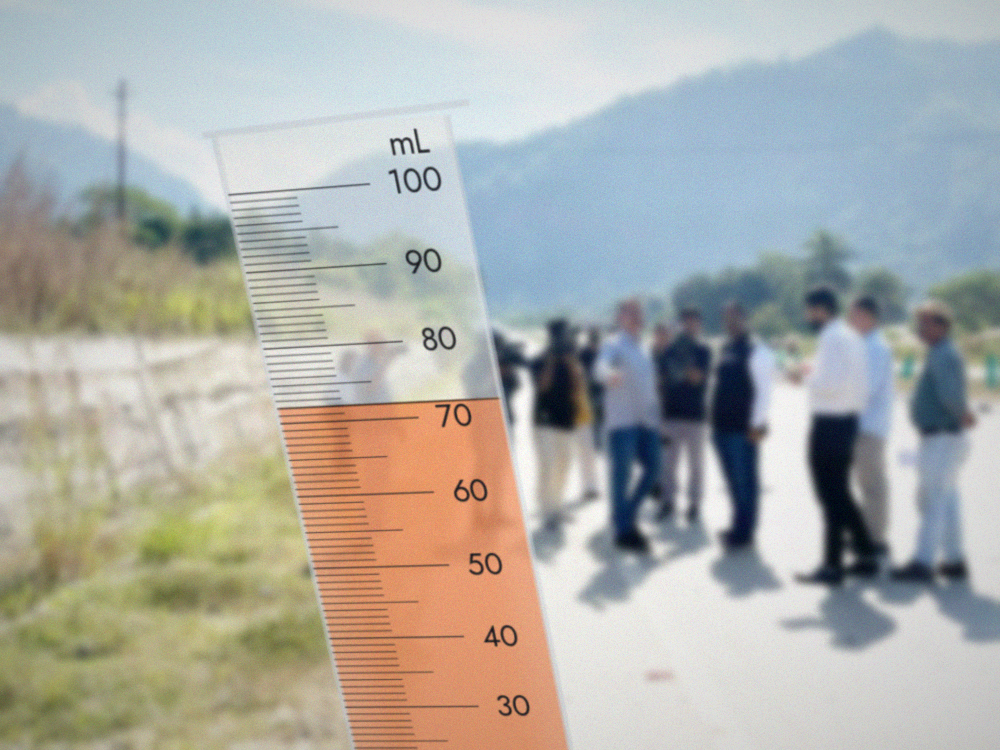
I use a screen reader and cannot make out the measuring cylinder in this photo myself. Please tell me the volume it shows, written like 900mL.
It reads 72mL
